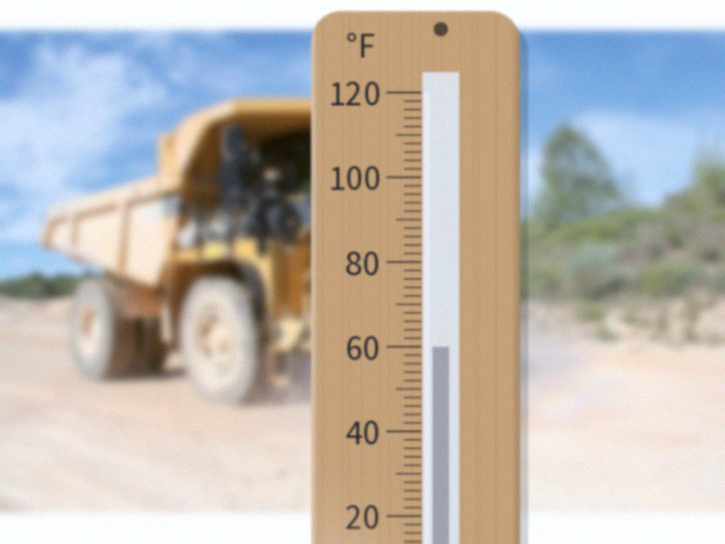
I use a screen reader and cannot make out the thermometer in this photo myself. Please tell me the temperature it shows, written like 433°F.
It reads 60°F
